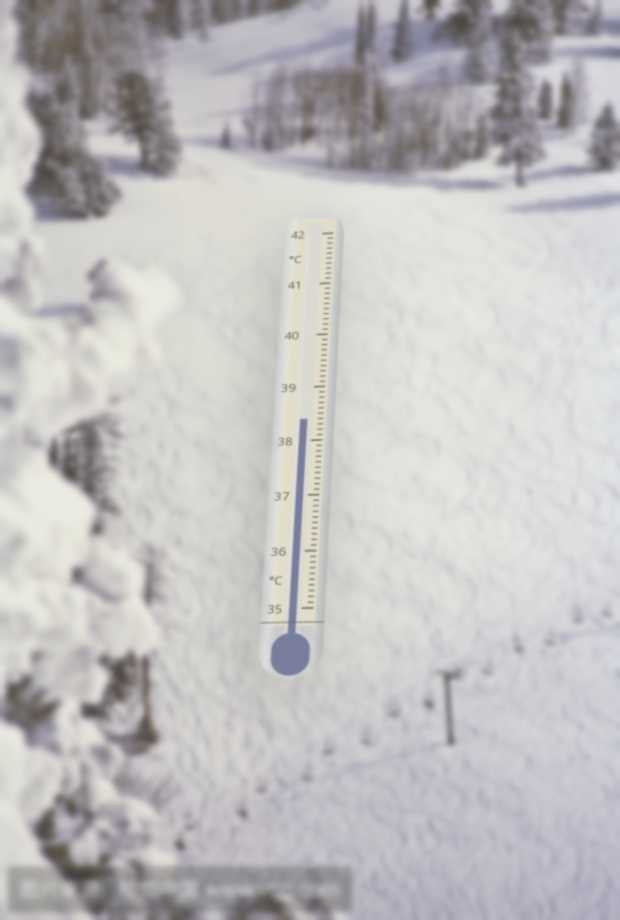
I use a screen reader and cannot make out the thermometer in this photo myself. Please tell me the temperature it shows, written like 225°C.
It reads 38.4°C
